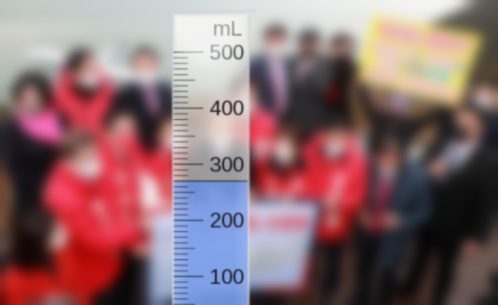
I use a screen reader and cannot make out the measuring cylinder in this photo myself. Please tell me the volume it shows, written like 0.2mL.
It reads 270mL
